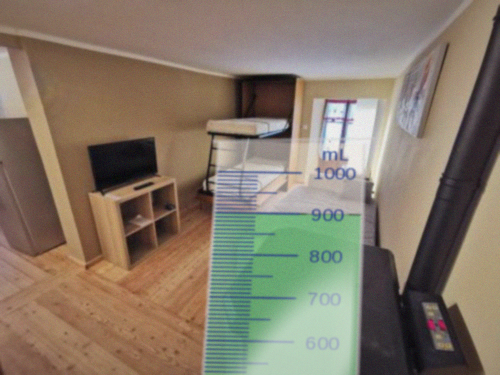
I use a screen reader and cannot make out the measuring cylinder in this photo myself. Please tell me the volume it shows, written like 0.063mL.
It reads 900mL
